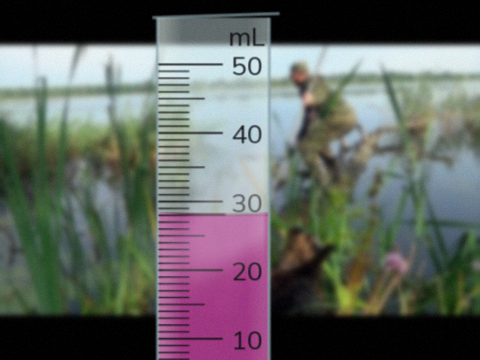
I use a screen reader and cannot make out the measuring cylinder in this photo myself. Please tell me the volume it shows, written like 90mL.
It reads 28mL
